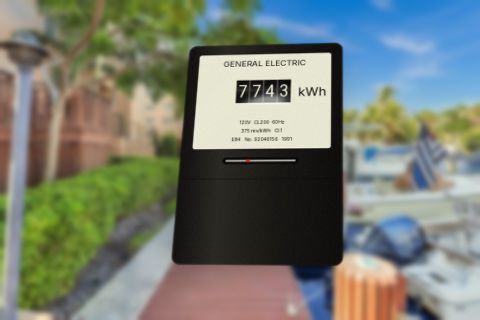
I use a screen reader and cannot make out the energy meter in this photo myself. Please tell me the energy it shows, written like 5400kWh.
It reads 7743kWh
